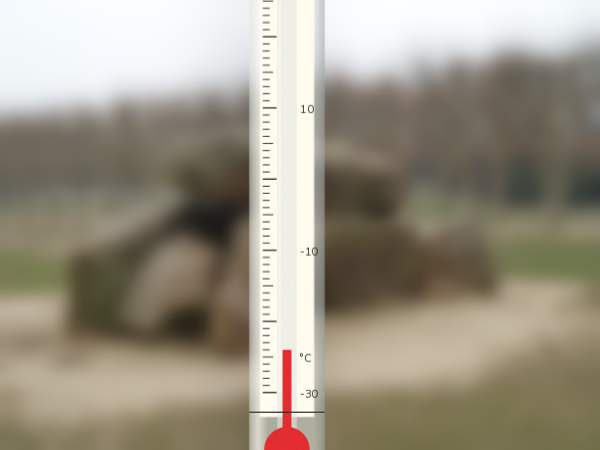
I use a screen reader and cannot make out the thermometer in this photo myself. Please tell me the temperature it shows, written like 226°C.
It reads -24°C
